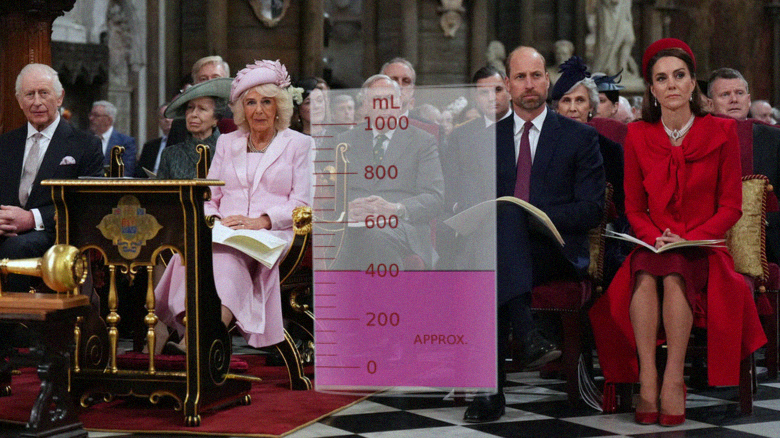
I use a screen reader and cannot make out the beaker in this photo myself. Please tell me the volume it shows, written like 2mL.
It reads 400mL
